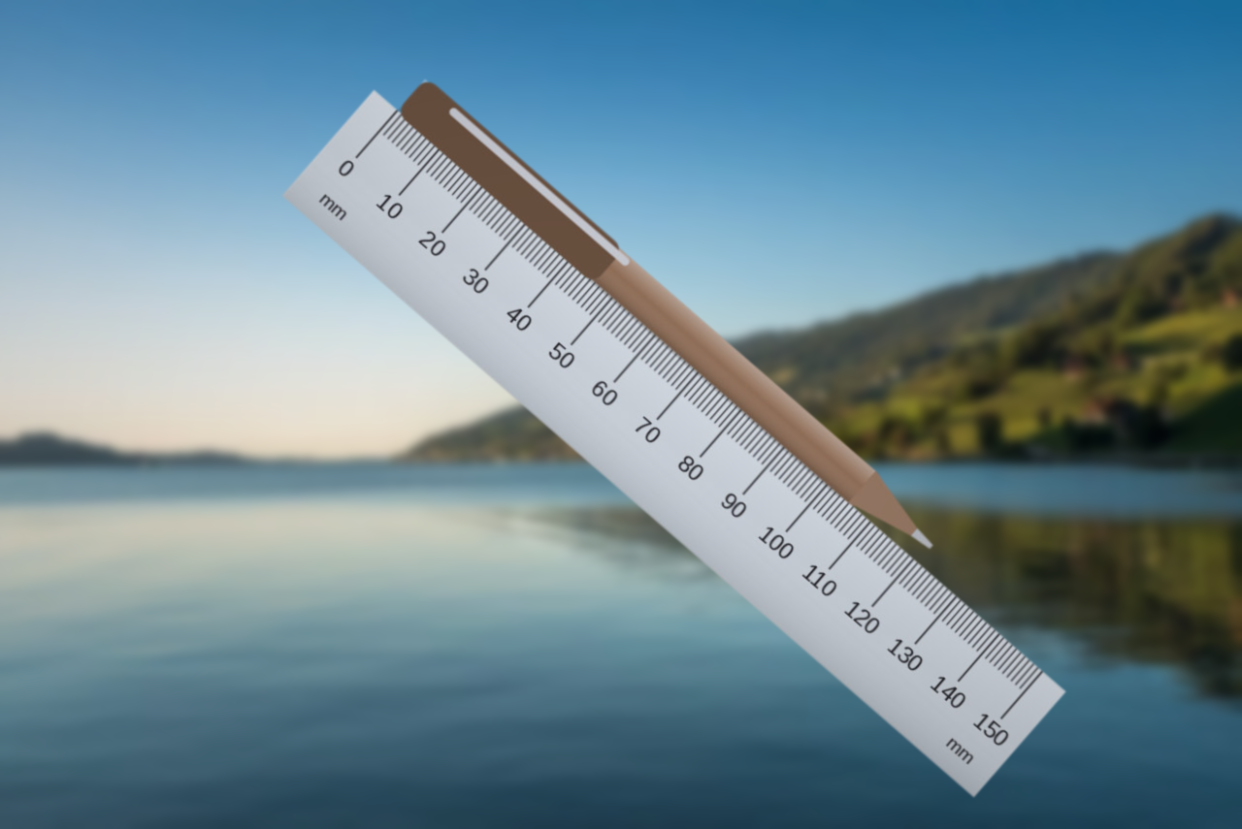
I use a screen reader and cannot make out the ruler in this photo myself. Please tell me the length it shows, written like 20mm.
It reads 121mm
